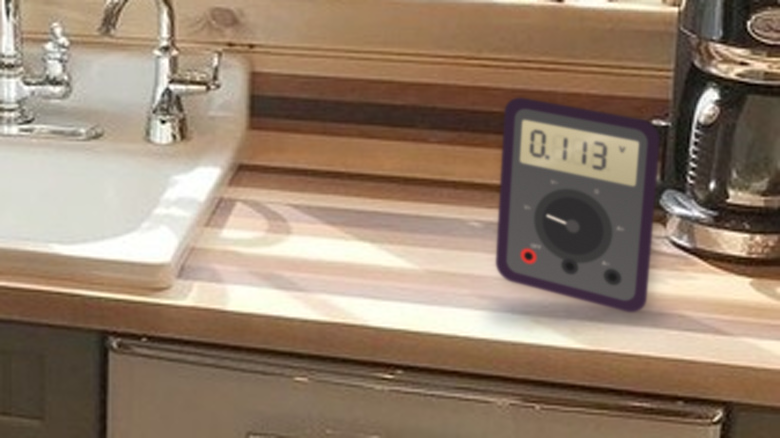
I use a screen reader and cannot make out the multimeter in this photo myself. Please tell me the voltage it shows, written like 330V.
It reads 0.113V
